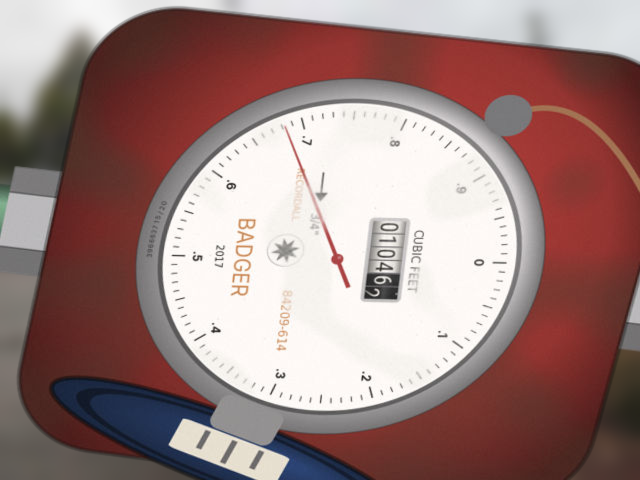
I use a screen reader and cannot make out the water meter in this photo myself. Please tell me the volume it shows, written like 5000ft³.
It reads 10461.68ft³
